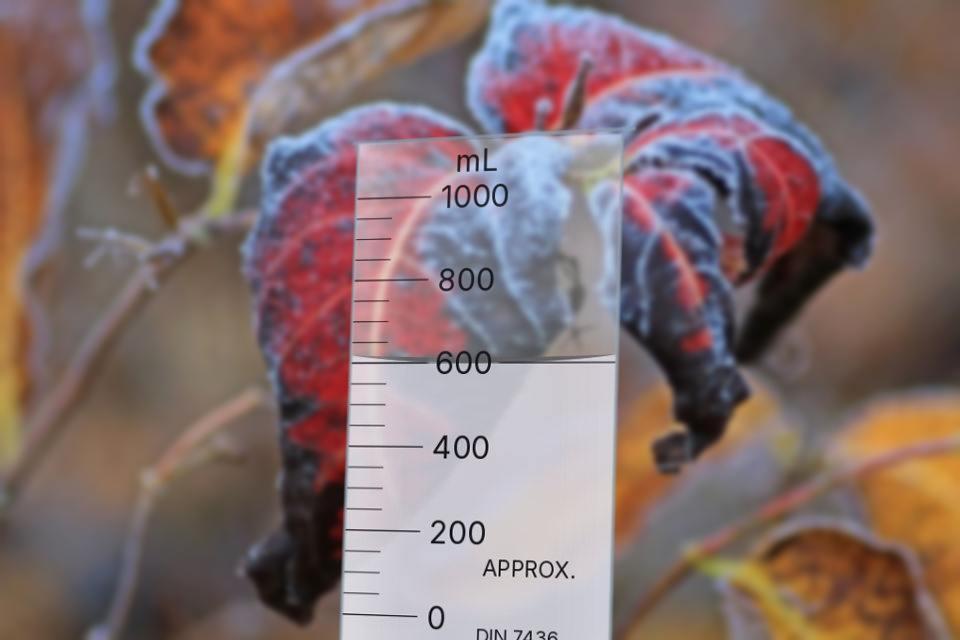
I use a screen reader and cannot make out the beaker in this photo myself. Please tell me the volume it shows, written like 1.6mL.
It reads 600mL
